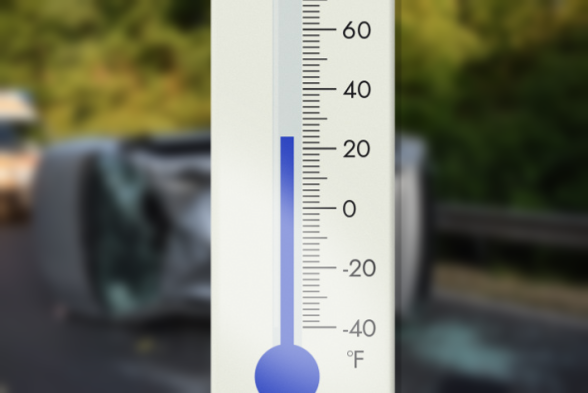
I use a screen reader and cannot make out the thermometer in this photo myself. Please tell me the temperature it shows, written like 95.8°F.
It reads 24°F
